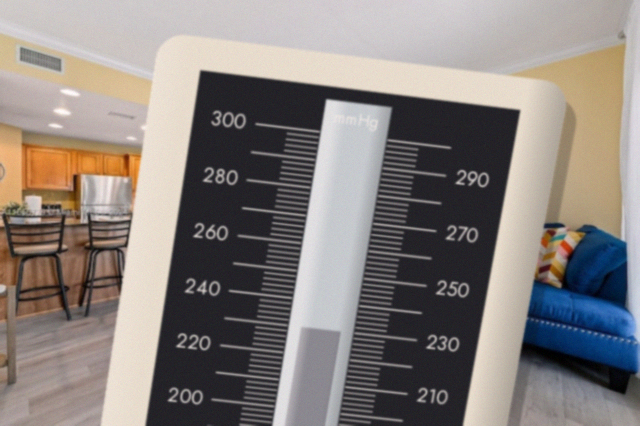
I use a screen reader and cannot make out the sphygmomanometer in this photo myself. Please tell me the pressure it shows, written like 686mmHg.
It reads 230mmHg
